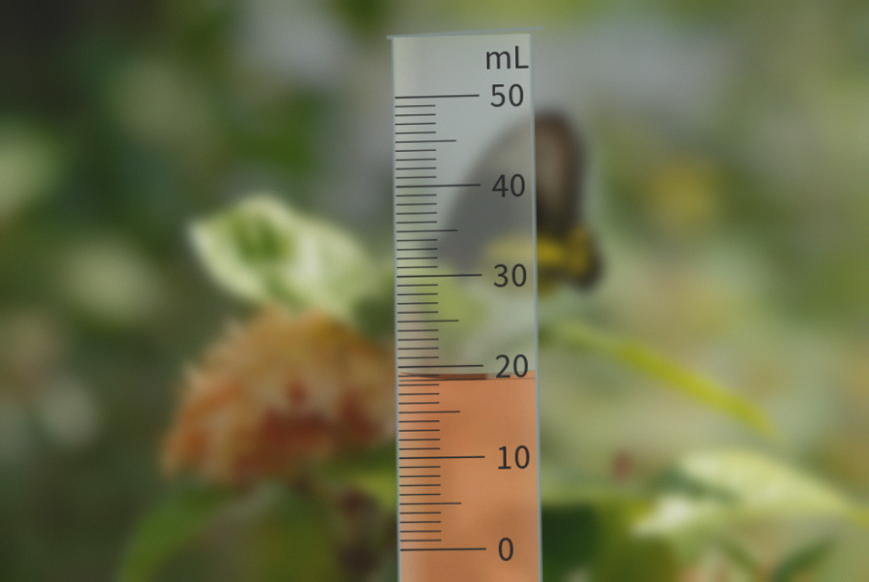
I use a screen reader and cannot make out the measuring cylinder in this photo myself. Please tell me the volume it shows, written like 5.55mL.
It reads 18.5mL
